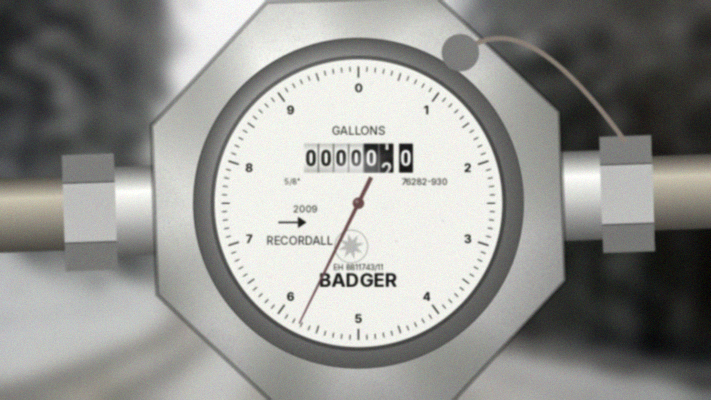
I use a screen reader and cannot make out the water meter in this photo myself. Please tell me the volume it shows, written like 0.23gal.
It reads 15.7gal
